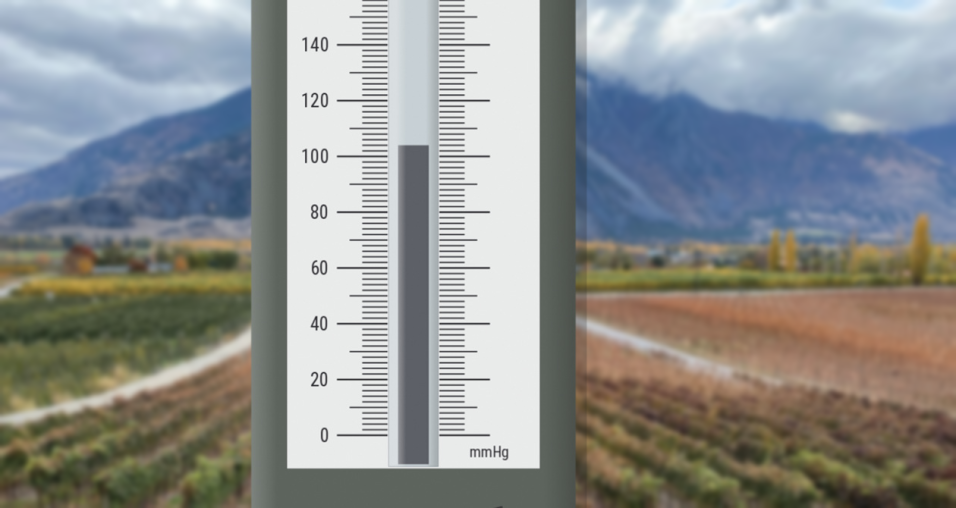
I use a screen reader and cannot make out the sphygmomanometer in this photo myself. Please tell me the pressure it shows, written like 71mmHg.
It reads 104mmHg
